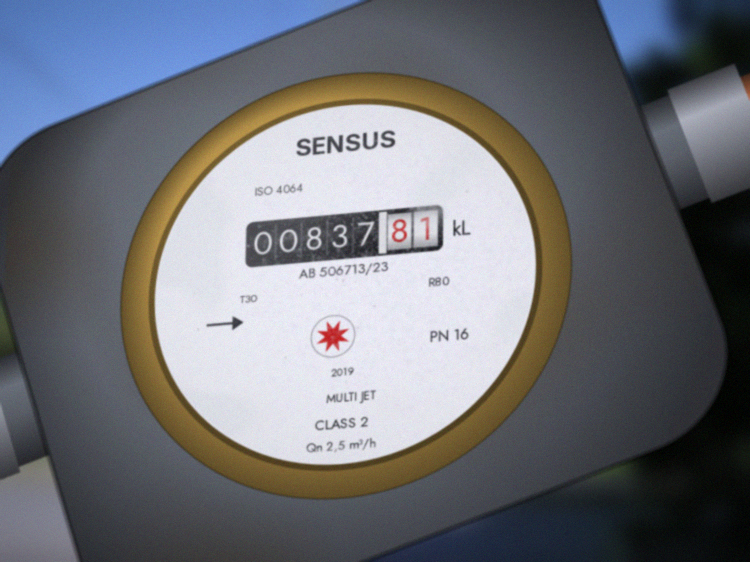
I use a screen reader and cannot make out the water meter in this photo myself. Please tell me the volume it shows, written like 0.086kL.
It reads 837.81kL
